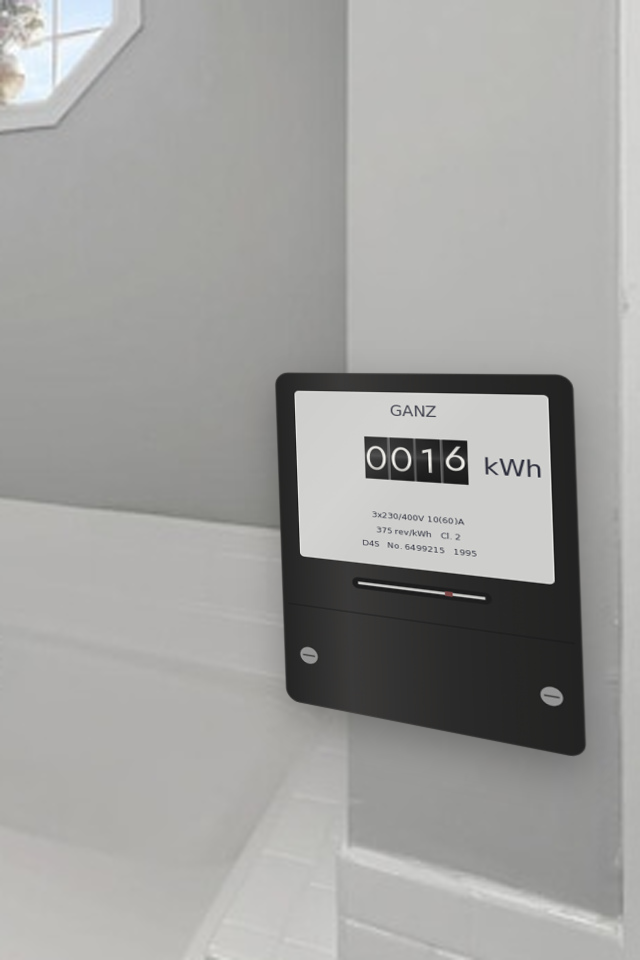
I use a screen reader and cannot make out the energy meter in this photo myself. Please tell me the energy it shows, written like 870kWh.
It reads 16kWh
